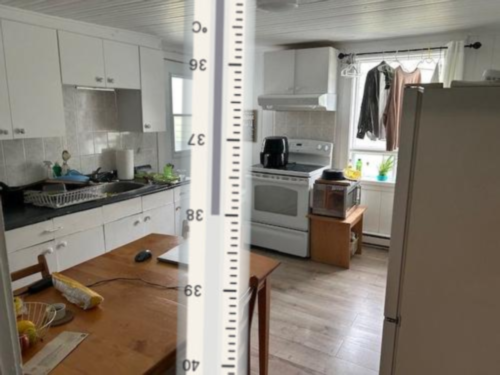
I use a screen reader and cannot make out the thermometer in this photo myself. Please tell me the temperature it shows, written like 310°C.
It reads 38°C
